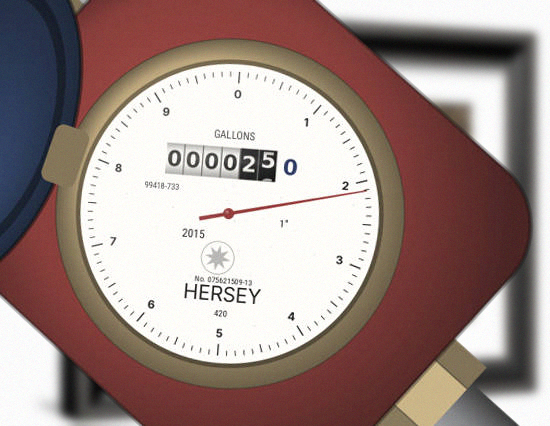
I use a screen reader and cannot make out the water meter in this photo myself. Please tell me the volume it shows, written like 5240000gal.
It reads 252.1gal
